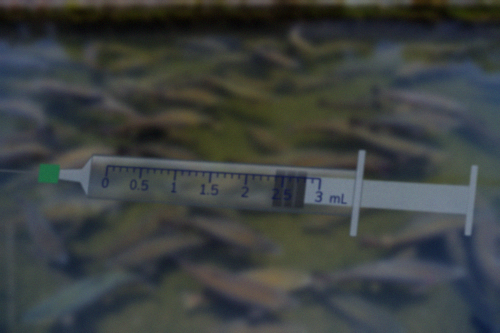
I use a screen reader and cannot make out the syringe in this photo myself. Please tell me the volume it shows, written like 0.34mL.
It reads 2.4mL
